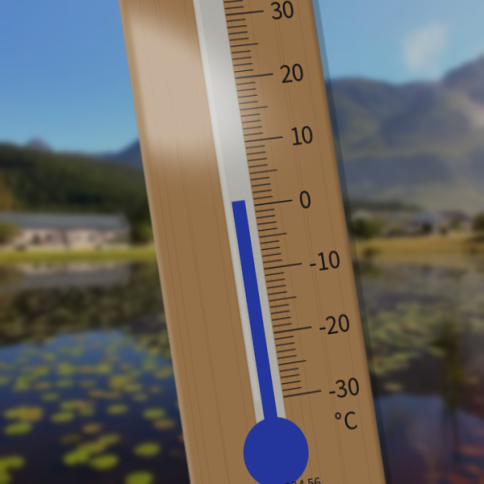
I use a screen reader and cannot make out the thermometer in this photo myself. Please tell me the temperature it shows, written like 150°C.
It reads 1°C
